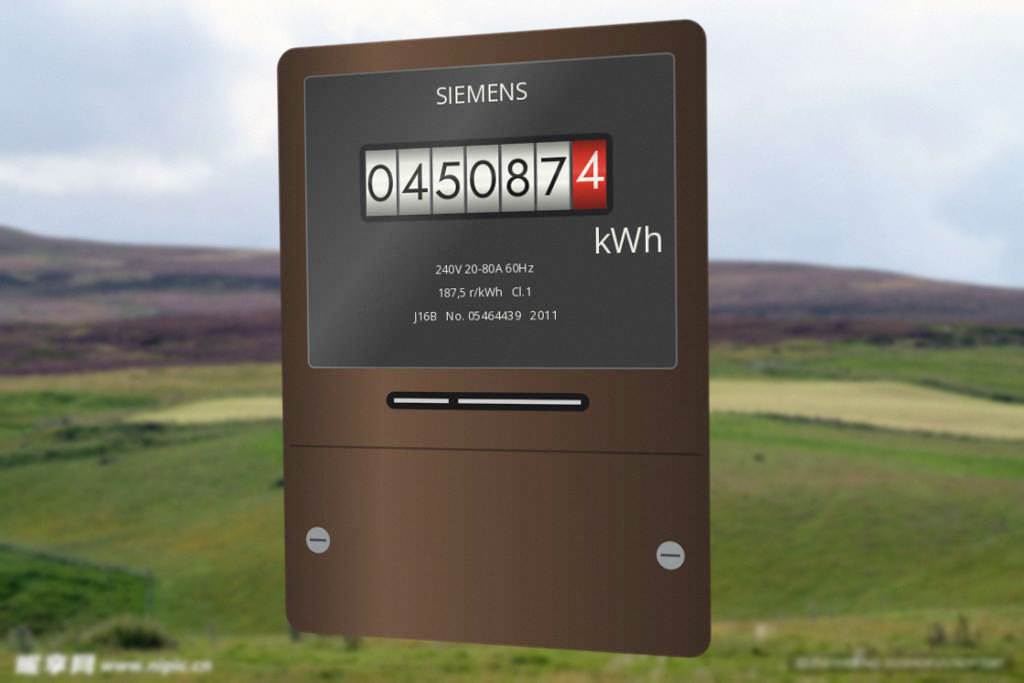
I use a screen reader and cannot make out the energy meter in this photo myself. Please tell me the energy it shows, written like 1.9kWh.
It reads 45087.4kWh
